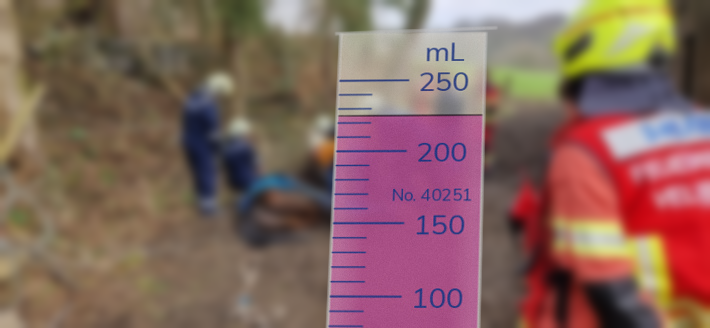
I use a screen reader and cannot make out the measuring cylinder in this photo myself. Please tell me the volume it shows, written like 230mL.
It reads 225mL
